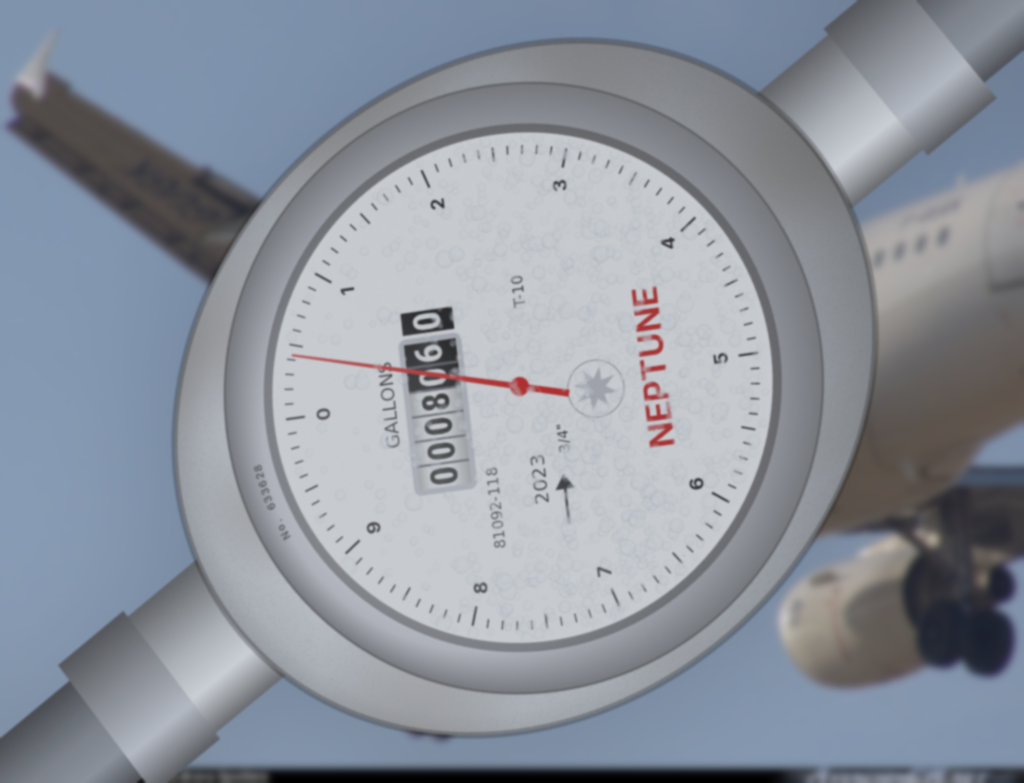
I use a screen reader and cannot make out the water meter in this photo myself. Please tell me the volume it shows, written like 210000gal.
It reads 8060.4gal
